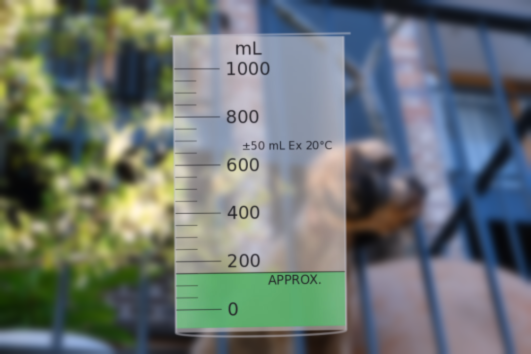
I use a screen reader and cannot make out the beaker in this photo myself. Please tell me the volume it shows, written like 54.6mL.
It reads 150mL
